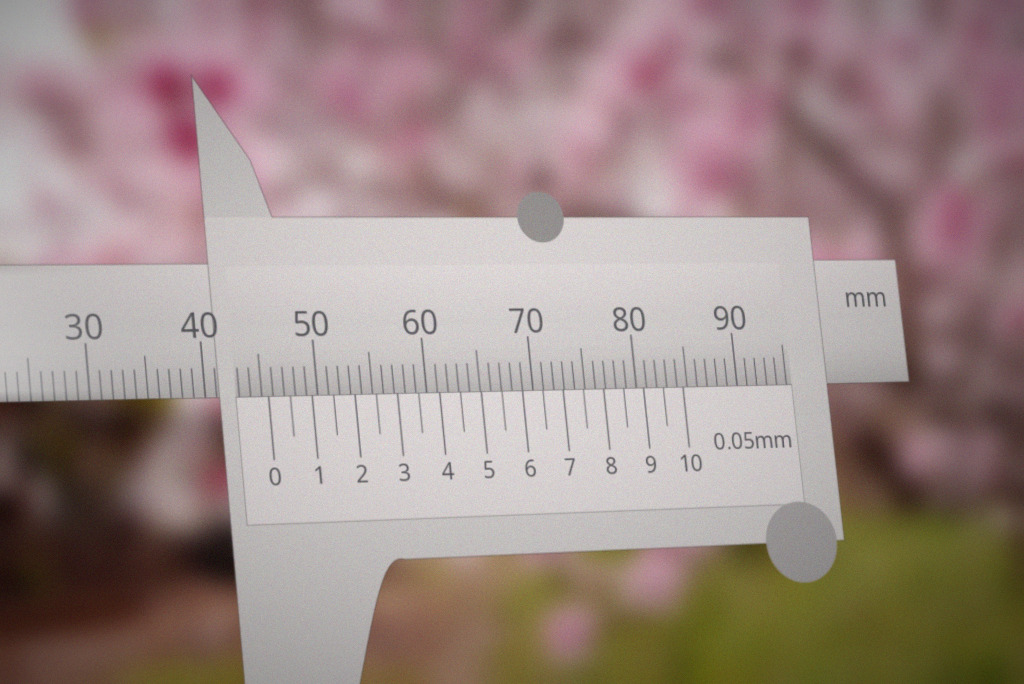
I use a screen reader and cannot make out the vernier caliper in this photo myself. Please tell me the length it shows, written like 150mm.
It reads 45.6mm
